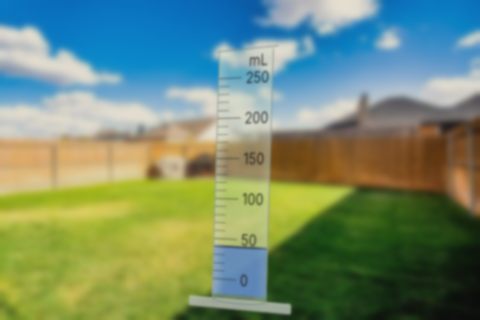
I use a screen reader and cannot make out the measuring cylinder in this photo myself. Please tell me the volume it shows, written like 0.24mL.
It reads 40mL
